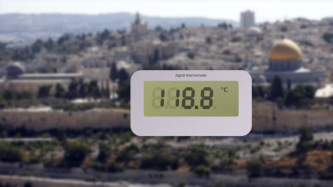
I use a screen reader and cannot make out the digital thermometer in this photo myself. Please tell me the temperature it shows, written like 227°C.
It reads 118.8°C
